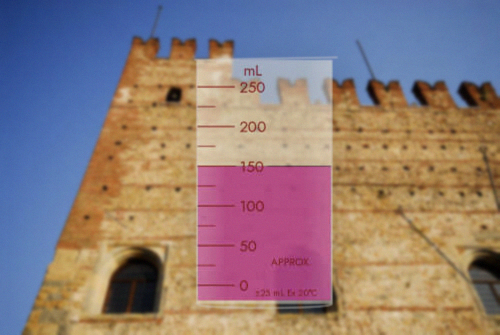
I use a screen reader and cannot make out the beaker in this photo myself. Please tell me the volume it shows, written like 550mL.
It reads 150mL
